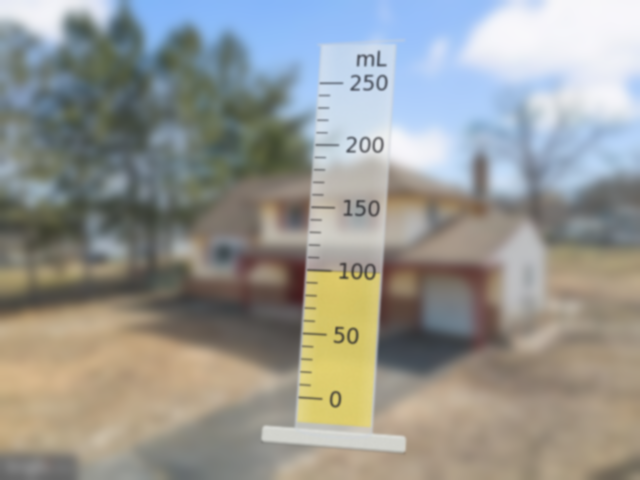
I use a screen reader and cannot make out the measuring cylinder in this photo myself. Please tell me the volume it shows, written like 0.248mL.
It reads 100mL
